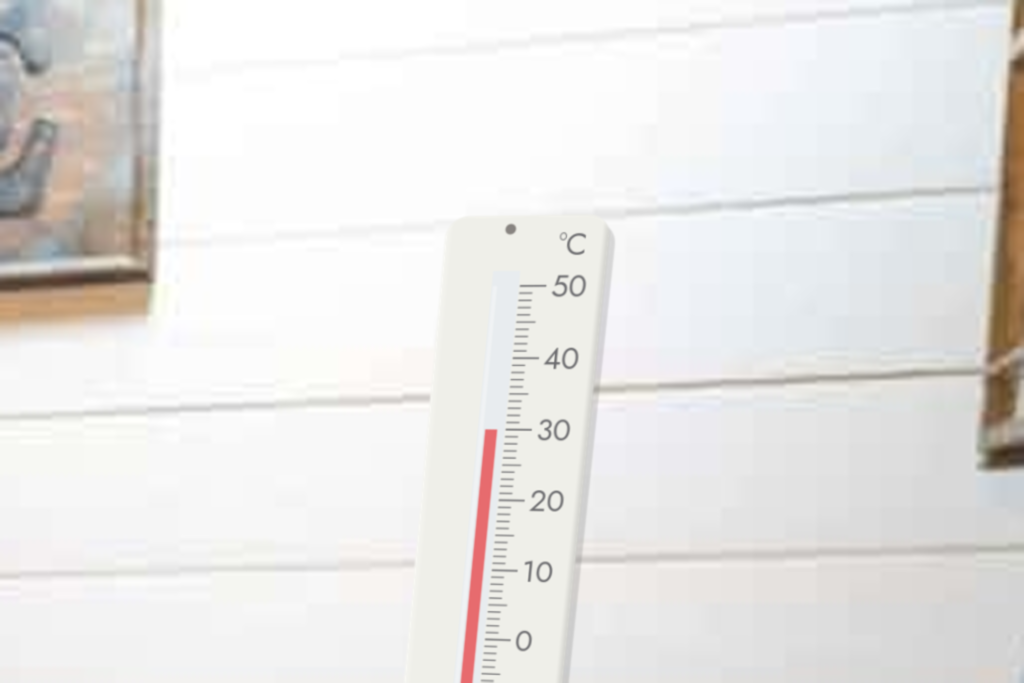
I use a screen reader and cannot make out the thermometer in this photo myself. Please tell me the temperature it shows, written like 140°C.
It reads 30°C
